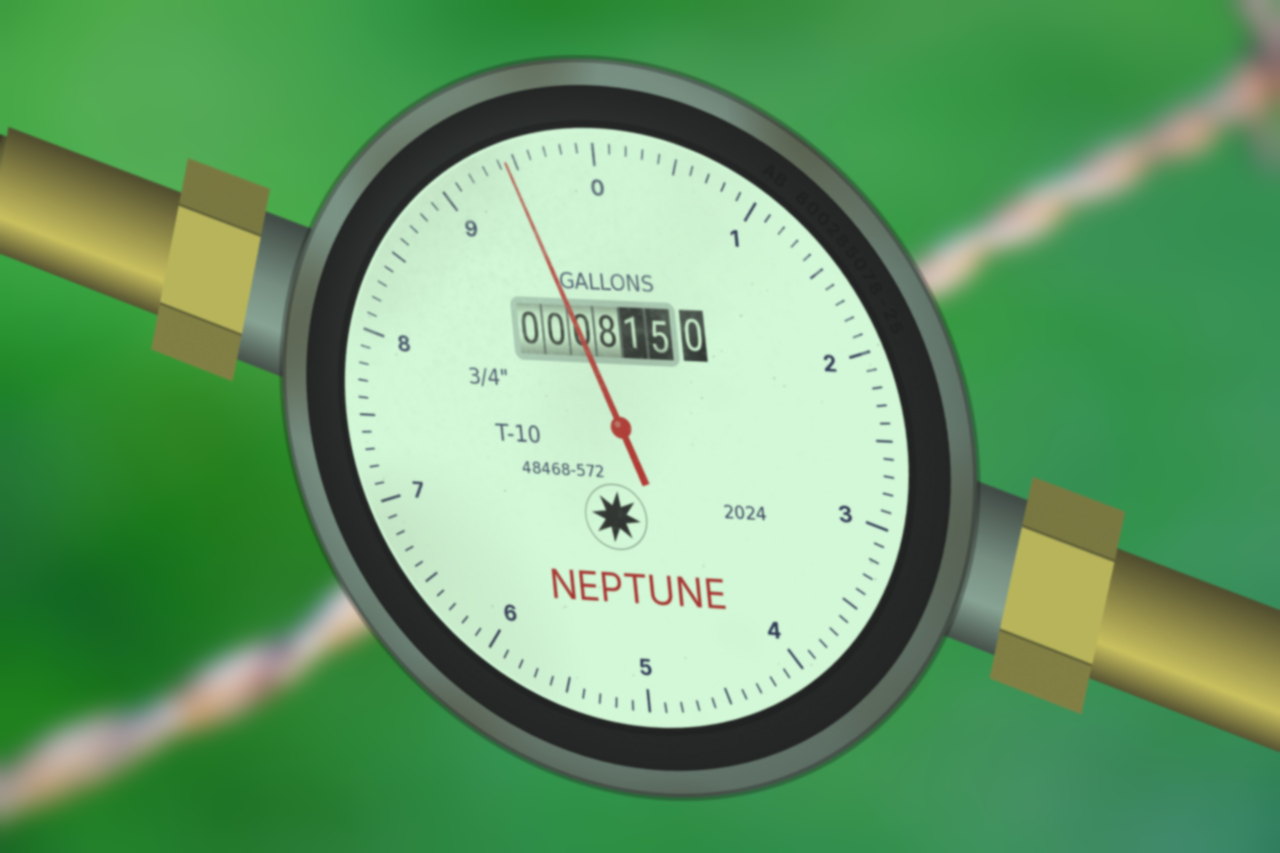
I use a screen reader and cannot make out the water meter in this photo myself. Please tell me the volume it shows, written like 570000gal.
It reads 8149.4gal
